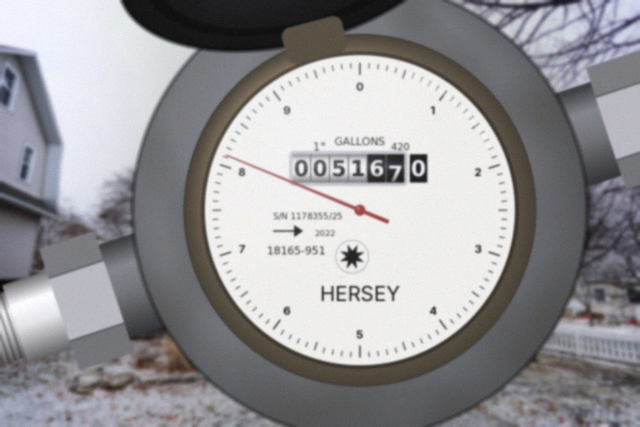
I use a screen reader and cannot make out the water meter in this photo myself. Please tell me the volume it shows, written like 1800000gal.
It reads 51668.1gal
